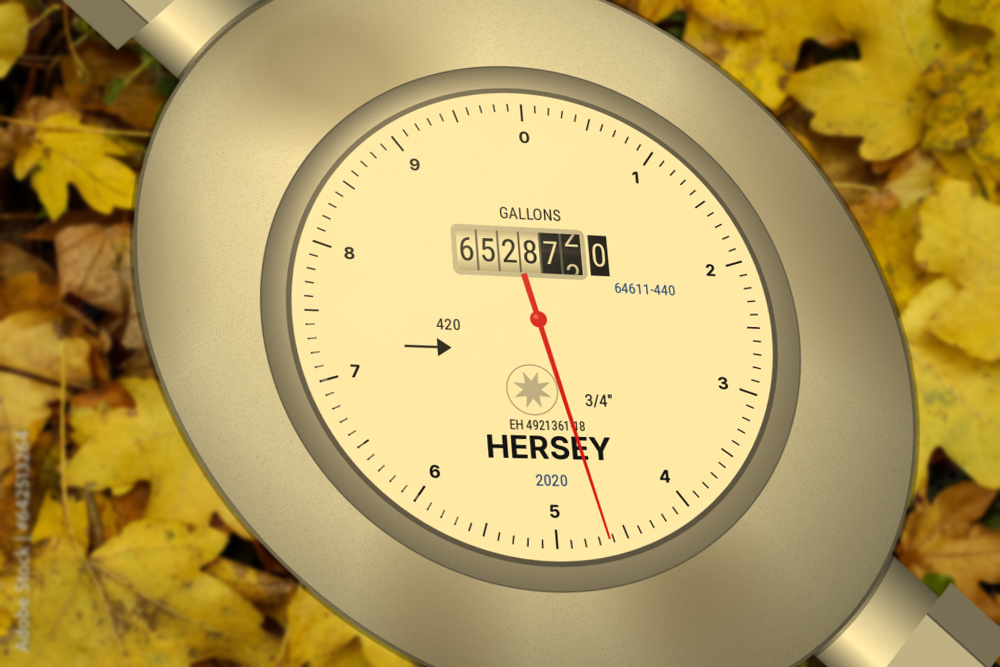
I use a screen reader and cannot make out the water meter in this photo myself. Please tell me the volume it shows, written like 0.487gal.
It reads 6528724.6gal
